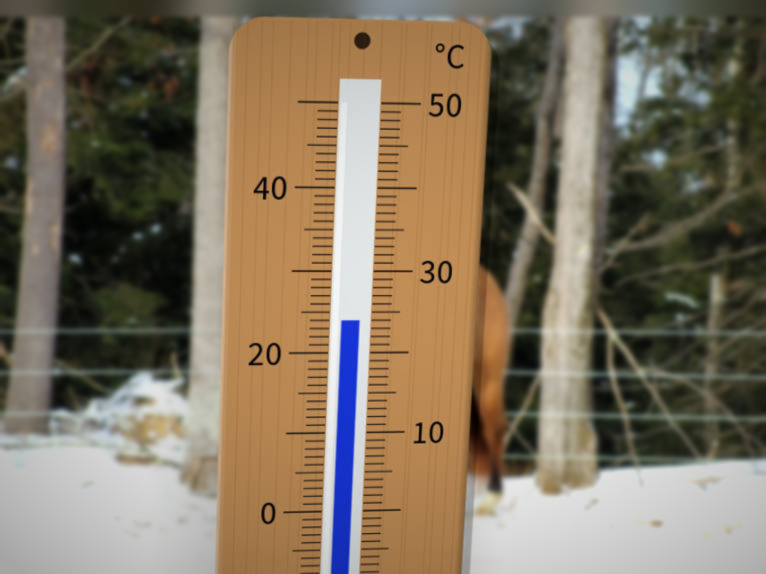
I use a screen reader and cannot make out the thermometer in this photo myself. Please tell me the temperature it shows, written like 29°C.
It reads 24°C
